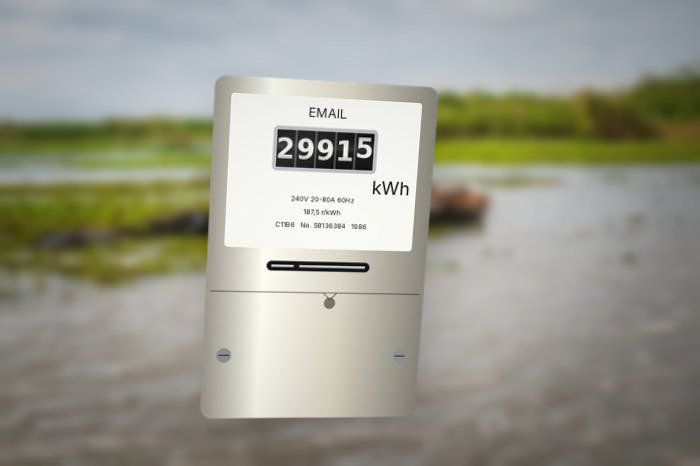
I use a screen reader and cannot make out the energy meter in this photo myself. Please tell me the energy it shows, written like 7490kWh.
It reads 29915kWh
